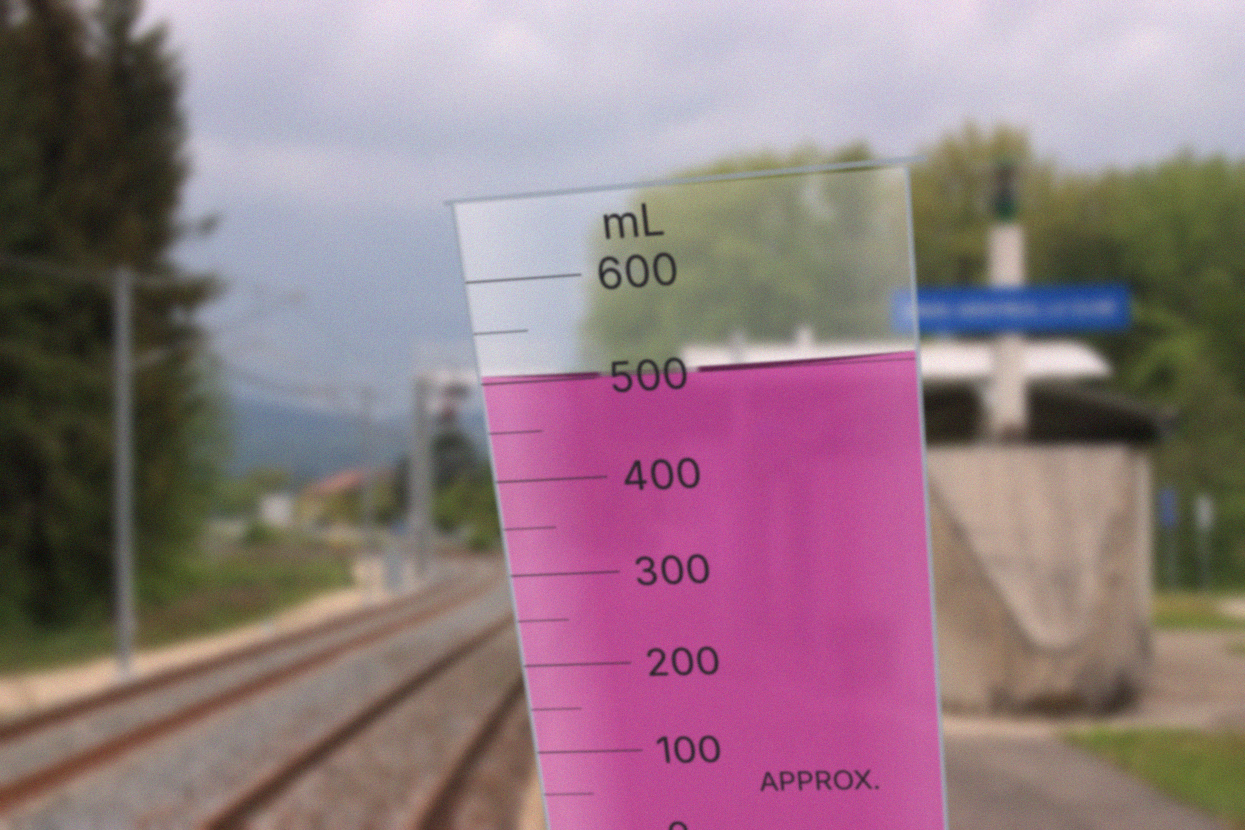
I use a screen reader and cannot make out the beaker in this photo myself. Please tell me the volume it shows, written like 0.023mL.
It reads 500mL
